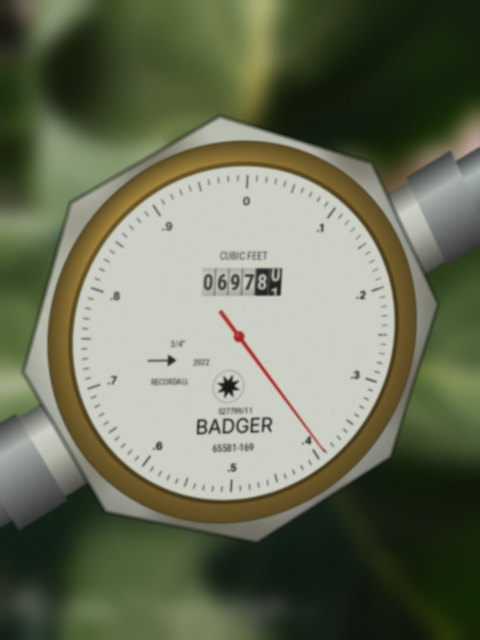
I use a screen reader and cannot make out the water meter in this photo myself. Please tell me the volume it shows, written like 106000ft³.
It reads 69780.39ft³
